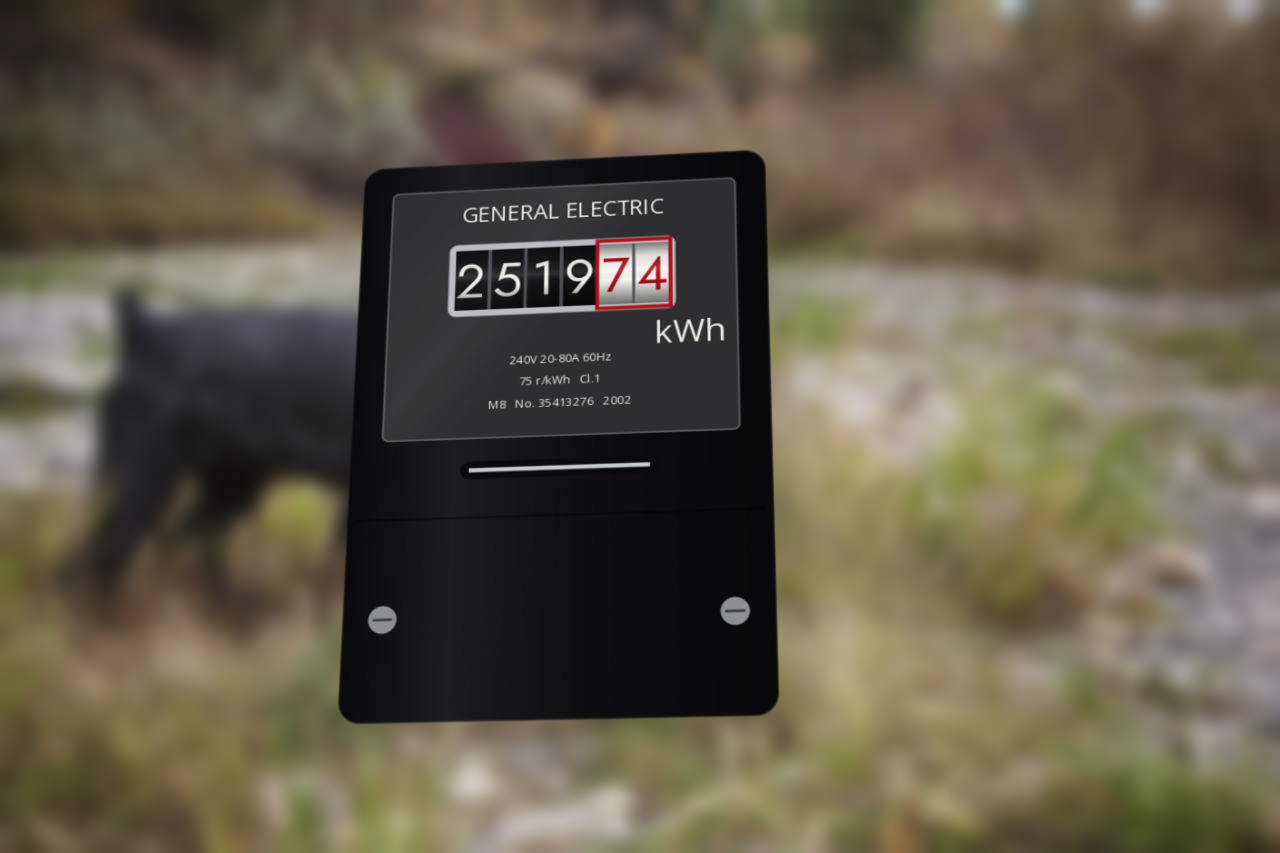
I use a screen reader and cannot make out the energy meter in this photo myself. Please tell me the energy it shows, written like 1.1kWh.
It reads 2519.74kWh
